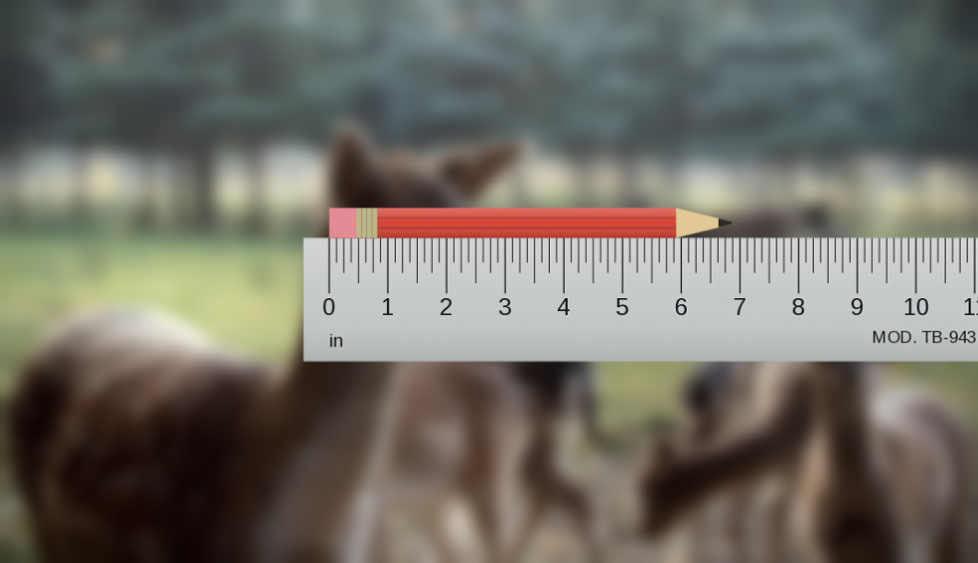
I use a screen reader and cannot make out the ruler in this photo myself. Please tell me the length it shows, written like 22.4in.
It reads 6.875in
